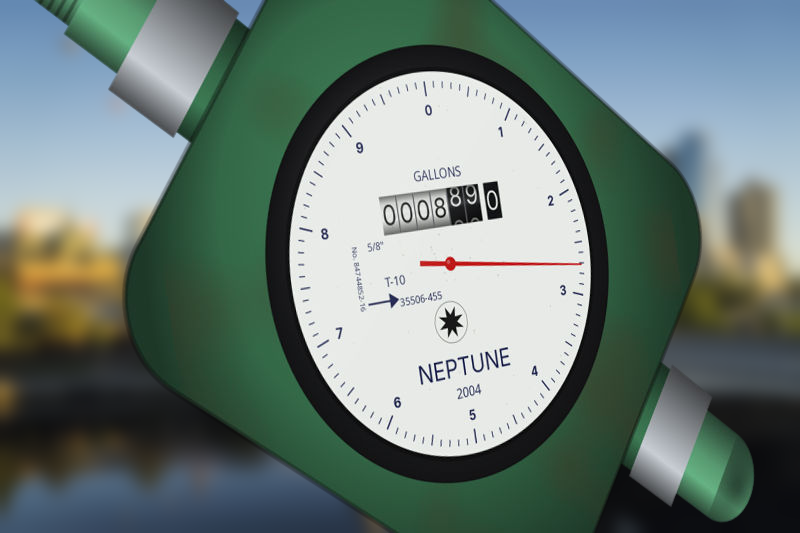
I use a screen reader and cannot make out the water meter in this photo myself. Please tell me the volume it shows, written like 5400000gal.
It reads 8892.7gal
